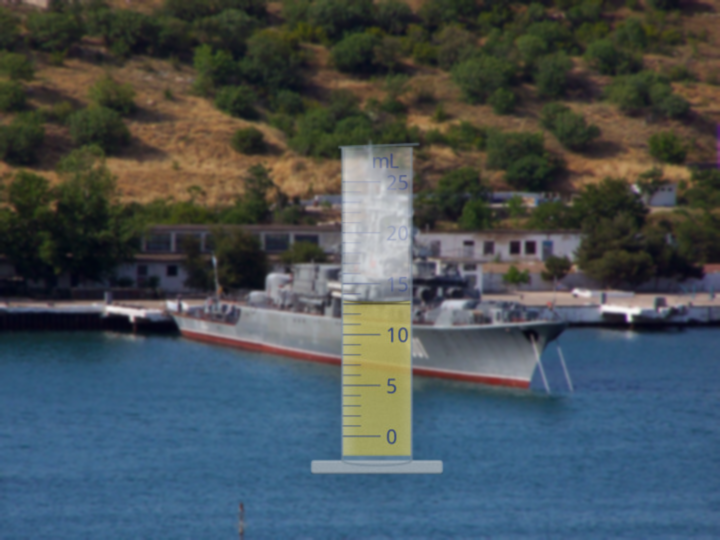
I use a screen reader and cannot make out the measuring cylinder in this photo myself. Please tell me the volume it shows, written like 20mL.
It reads 13mL
